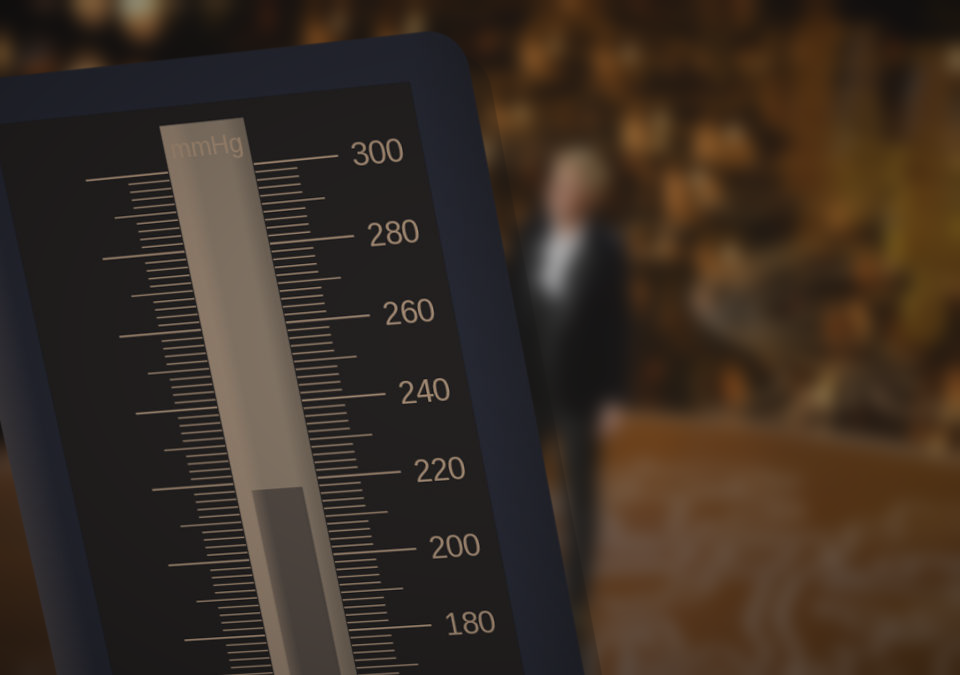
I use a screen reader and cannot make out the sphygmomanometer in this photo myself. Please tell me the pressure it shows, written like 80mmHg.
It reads 218mmHg
